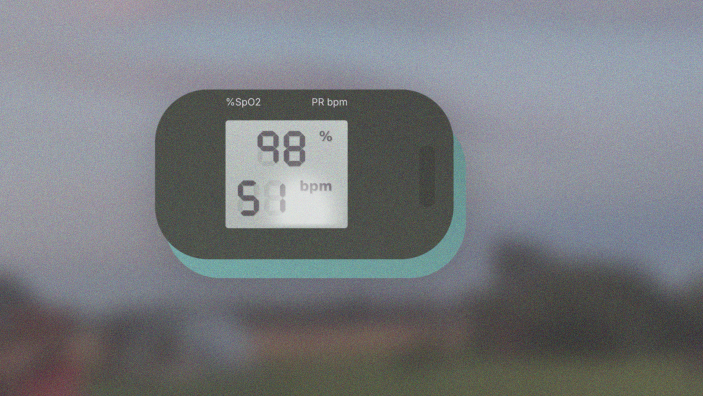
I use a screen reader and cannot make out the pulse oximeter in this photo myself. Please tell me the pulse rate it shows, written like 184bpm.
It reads 51bpm
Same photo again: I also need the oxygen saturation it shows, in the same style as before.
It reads 98%
